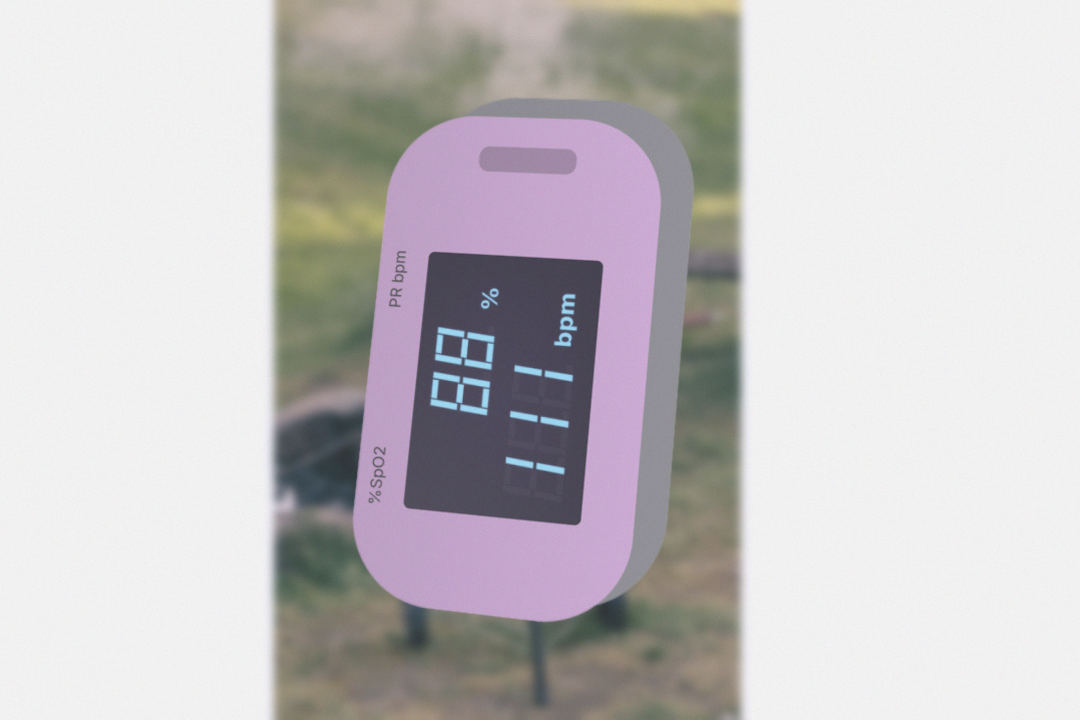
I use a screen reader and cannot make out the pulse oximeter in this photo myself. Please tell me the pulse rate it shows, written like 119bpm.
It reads 111bpm
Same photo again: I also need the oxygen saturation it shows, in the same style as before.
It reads 88%
